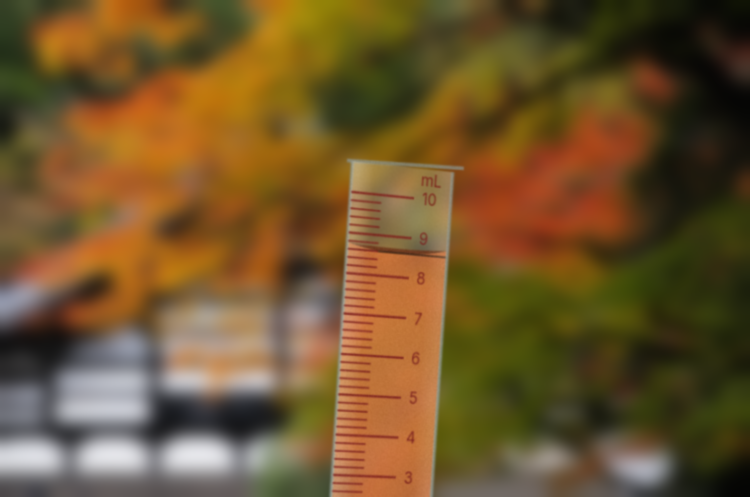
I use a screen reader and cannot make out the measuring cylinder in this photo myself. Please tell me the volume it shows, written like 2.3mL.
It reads 8.6mL
